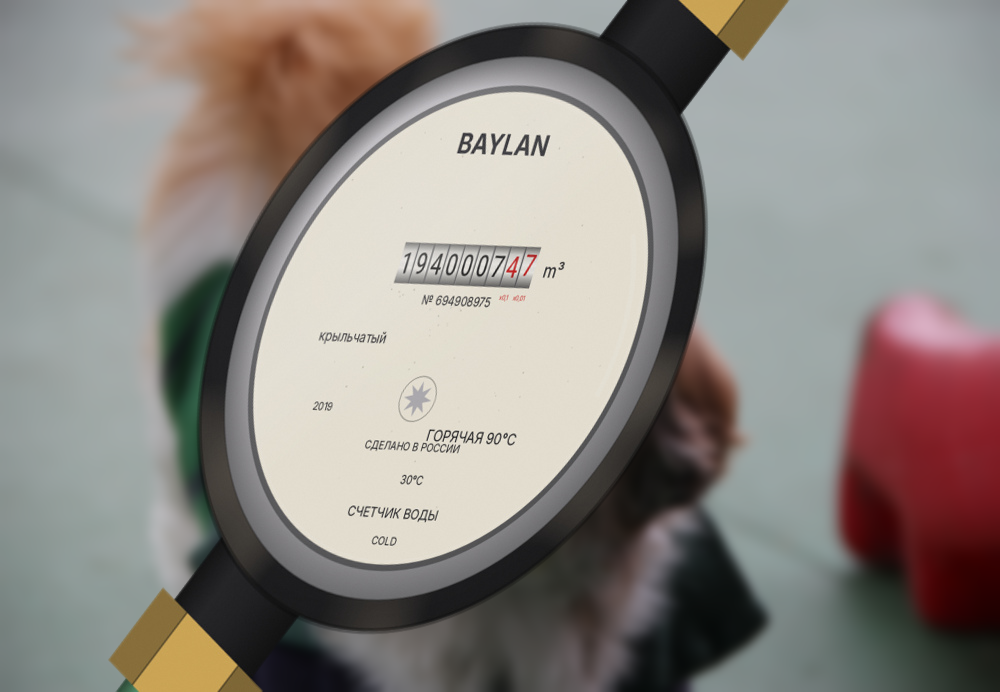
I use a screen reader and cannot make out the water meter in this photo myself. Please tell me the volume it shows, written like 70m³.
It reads 1940007.47m³
